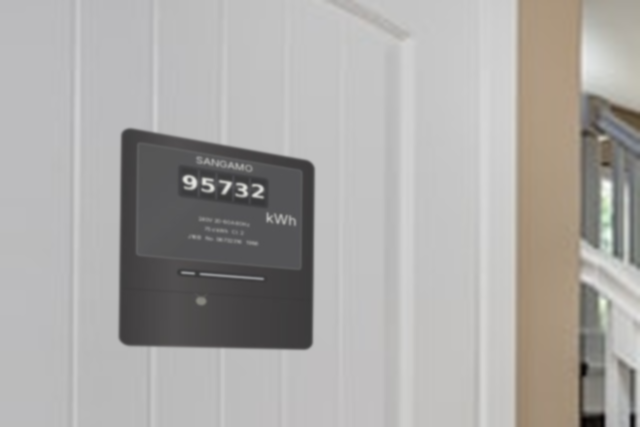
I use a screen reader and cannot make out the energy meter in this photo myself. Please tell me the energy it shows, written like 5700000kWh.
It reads 95732kWh
